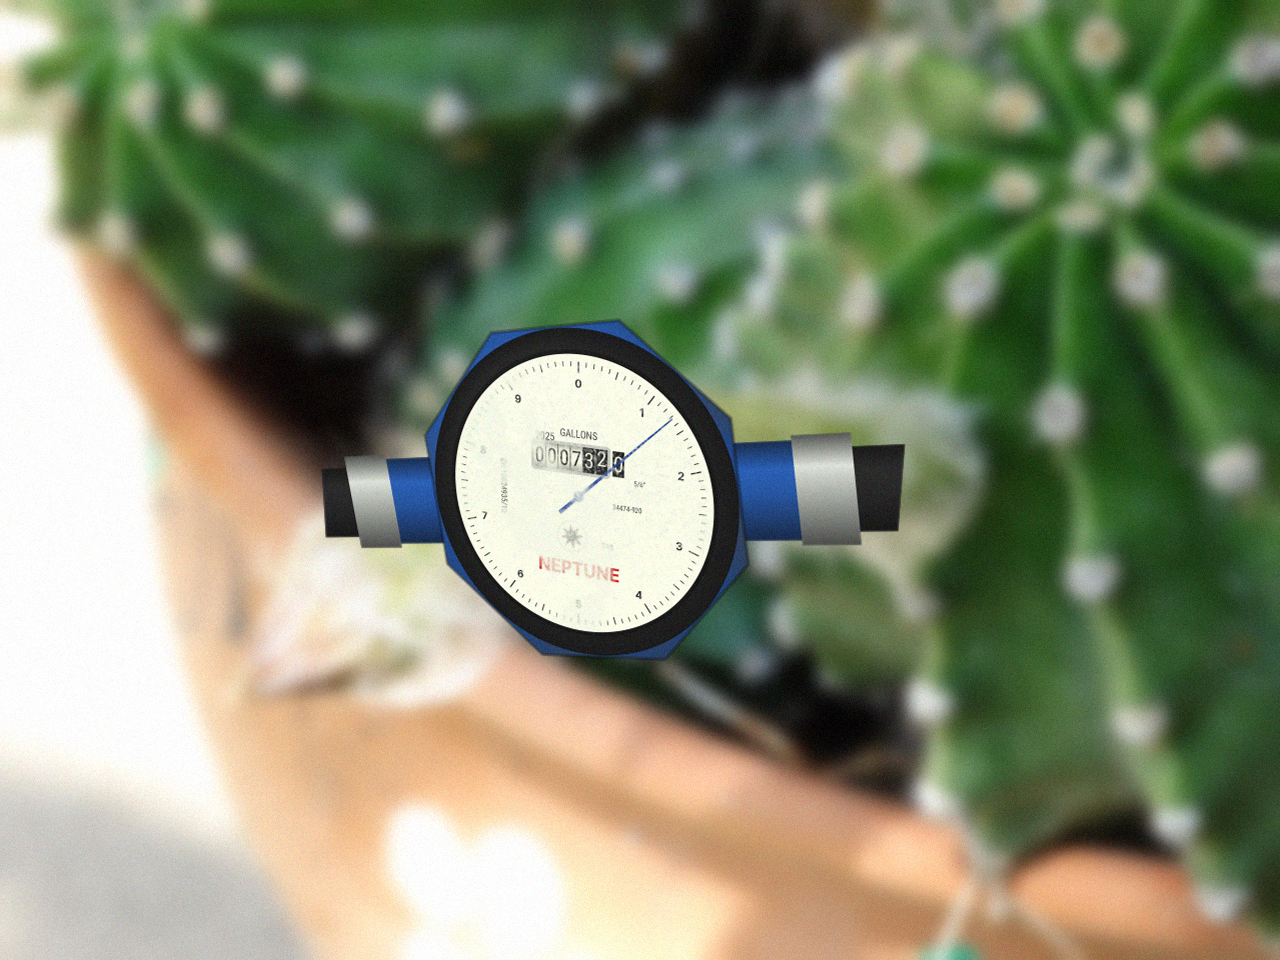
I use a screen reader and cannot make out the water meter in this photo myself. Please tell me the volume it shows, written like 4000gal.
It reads 7321.3gal
